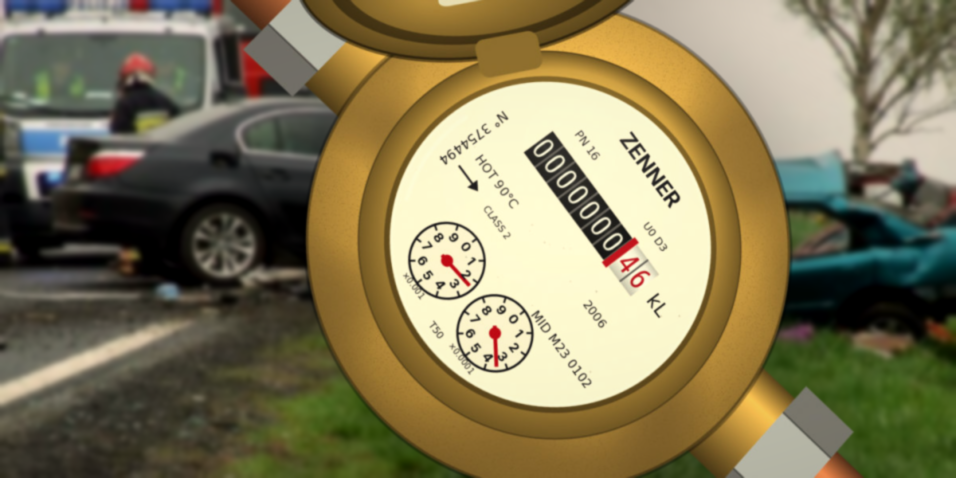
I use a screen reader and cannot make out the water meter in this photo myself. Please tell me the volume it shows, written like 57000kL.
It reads 0.4623kL
